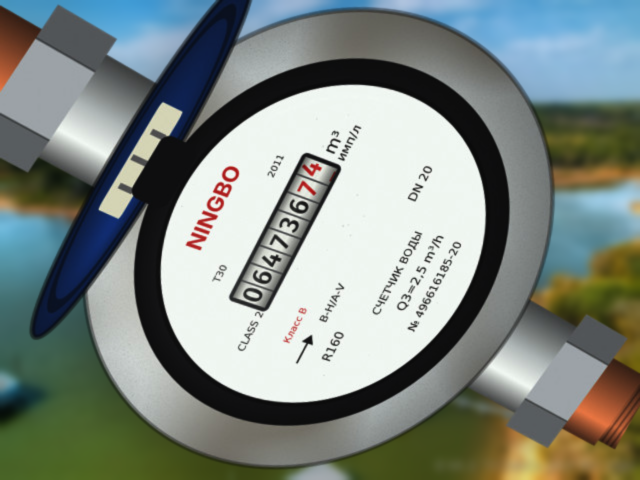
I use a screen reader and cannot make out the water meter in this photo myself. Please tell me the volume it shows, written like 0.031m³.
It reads 64736.74m³
